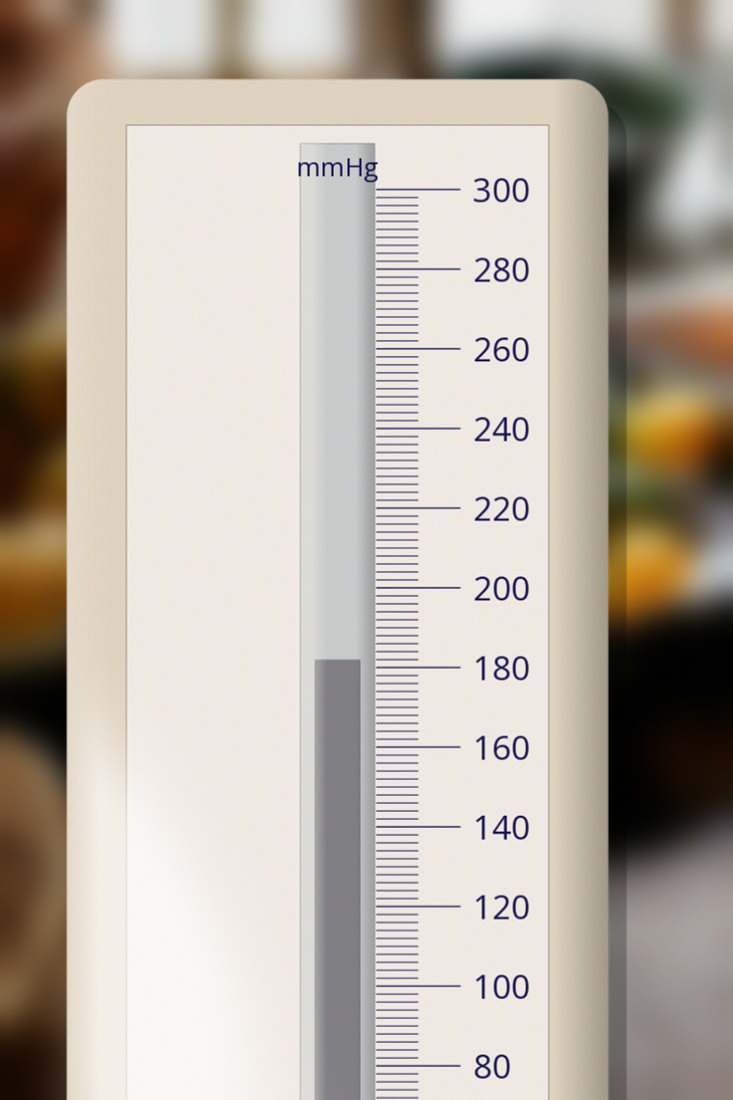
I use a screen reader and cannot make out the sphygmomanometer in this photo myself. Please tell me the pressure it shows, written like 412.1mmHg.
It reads 182mmHg
